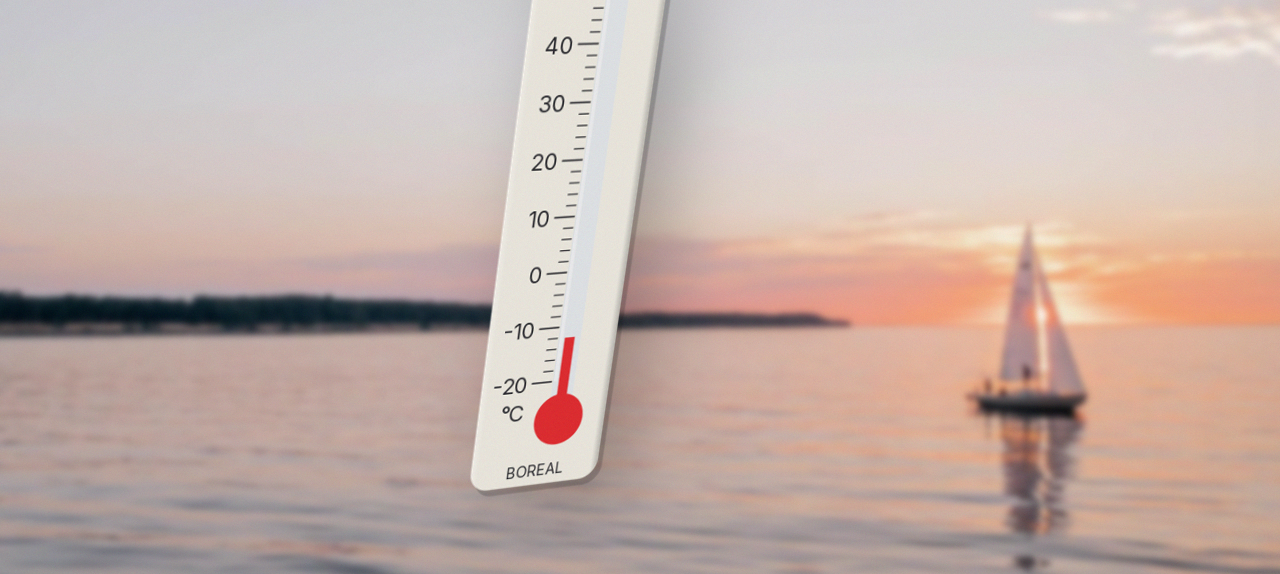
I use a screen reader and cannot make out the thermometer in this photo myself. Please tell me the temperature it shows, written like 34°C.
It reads -12°C
